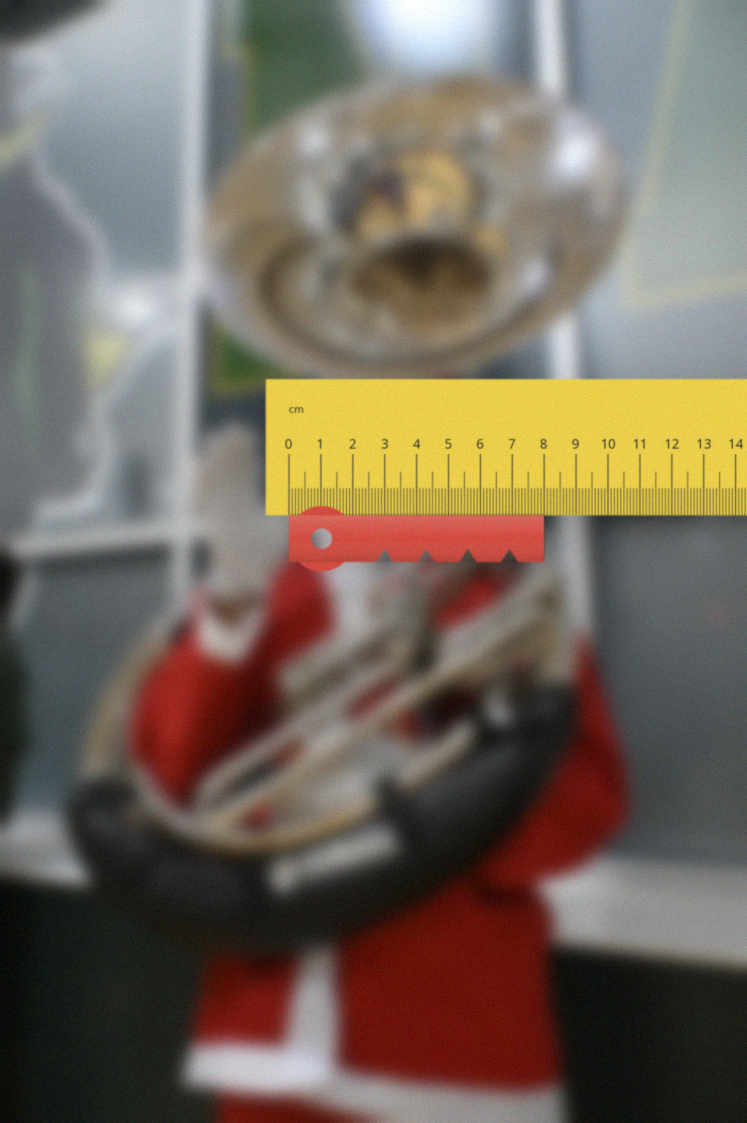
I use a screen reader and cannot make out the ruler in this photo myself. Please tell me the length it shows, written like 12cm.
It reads 8cm
